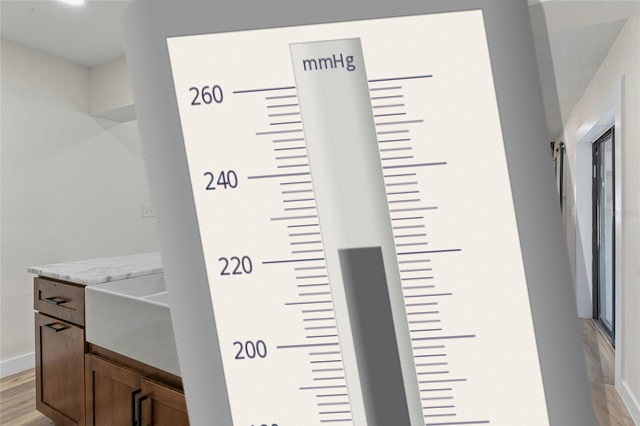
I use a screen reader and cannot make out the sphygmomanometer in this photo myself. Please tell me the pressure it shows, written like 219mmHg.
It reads 222mmHg
